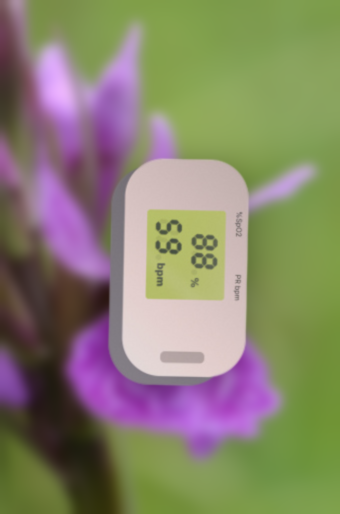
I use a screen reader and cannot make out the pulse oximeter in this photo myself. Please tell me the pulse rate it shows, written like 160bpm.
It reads 59bpm
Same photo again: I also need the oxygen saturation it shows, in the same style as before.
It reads 88%
